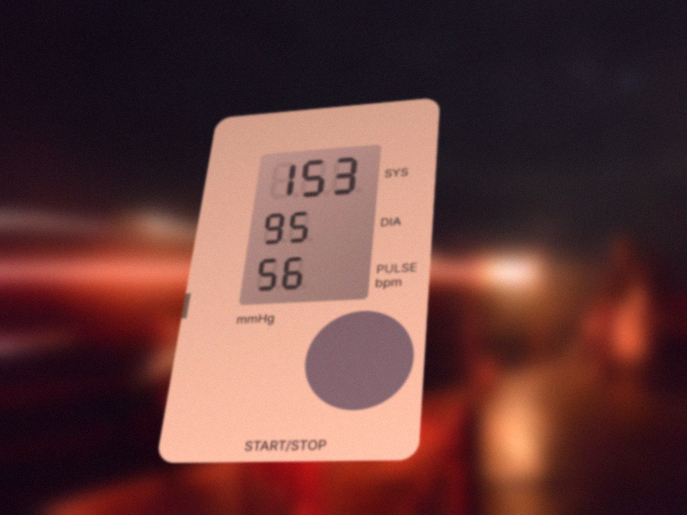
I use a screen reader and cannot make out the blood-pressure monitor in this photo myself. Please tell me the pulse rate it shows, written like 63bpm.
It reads 56bpm
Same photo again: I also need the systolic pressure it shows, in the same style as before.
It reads 153mmHg
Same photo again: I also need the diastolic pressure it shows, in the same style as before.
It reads 95mmHg
